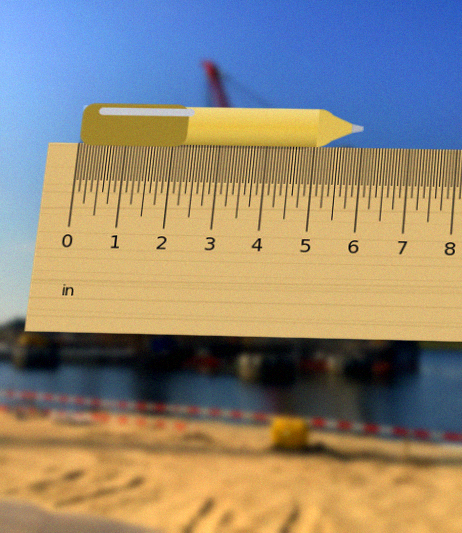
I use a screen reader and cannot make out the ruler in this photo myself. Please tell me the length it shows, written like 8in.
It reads 6in
